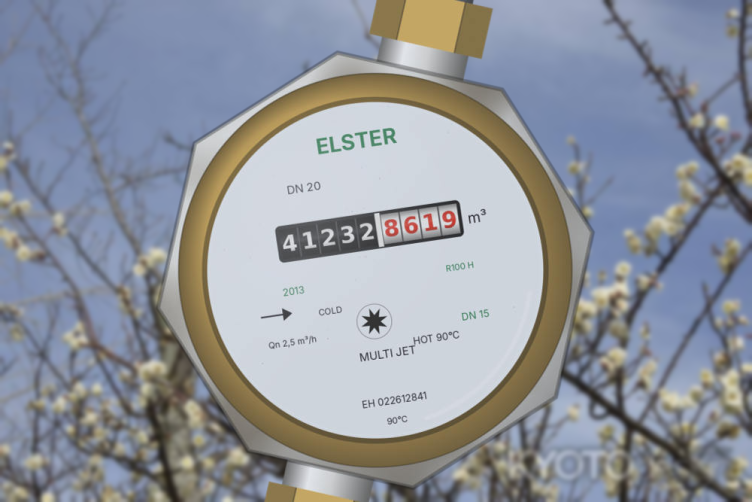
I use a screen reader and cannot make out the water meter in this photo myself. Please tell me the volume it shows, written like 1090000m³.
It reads 41232.8619m³
